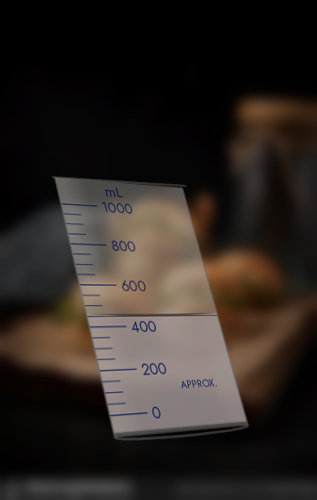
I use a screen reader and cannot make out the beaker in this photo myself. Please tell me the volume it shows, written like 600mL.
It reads 450mL
